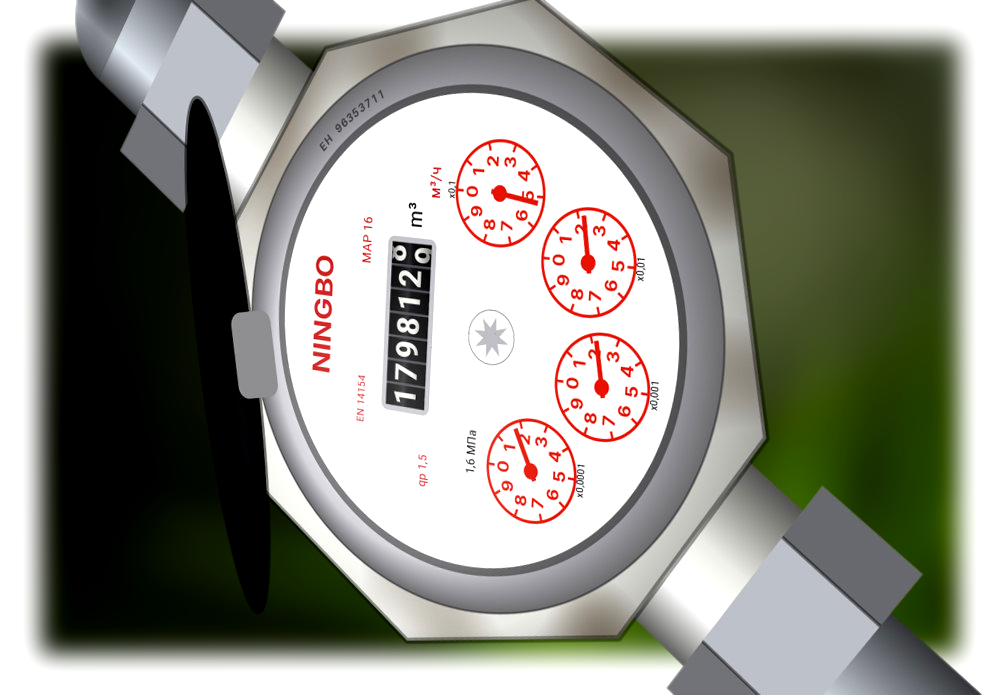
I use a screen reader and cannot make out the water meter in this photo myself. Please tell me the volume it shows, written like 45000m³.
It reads 1798128.5221m³
